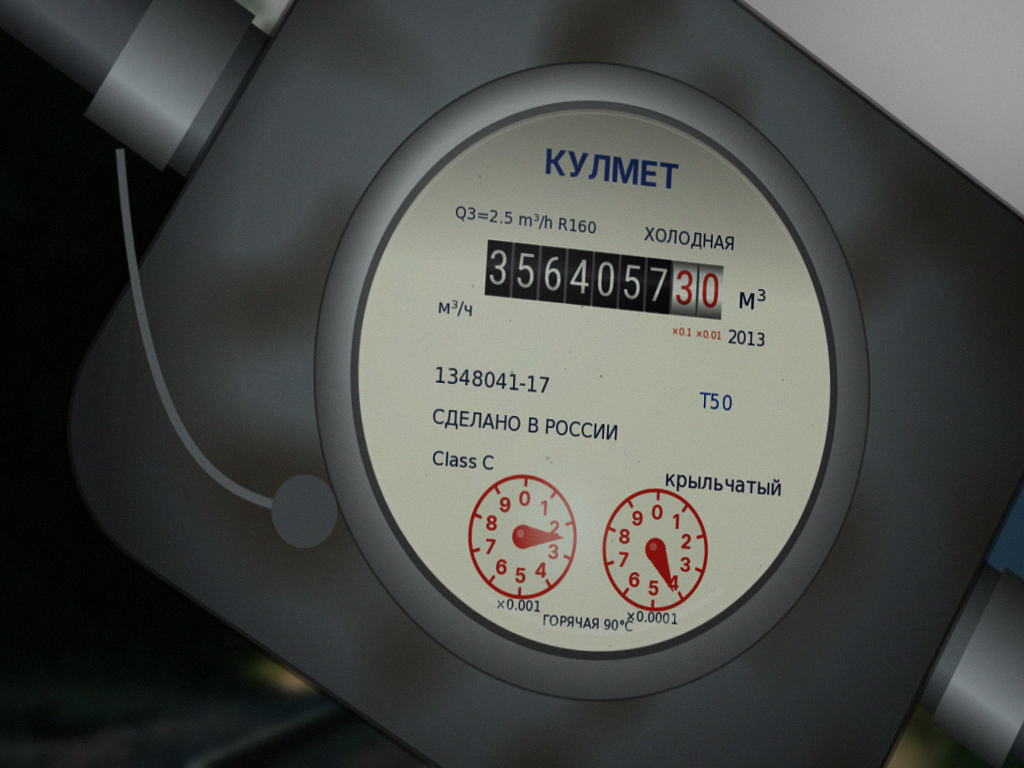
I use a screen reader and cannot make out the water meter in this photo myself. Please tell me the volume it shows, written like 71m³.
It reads 3564057.3024m³
